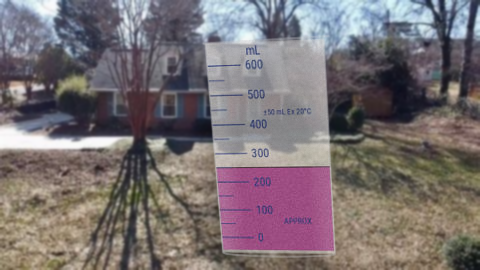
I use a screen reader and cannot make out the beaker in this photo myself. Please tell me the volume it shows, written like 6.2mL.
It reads 250mL
